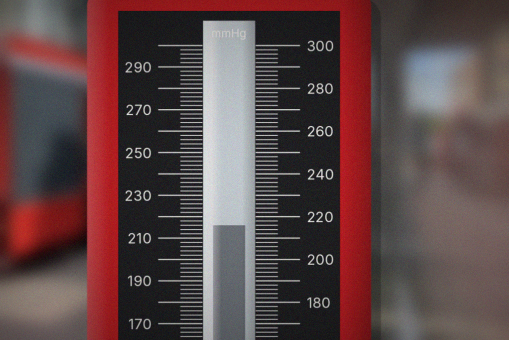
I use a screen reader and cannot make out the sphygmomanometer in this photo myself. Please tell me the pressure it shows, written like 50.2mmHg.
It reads 216mmHg
